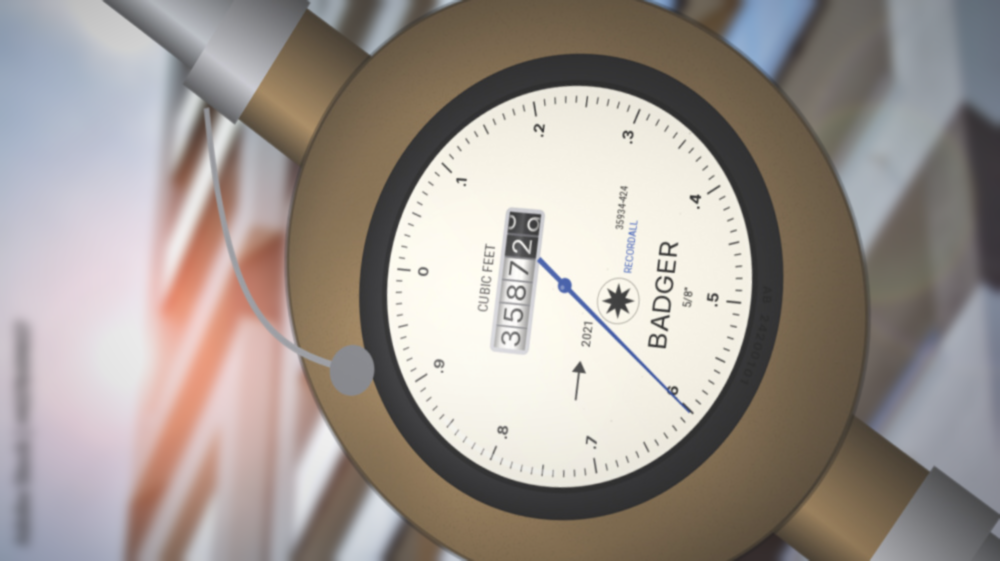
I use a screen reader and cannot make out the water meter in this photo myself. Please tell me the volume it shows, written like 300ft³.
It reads 358728.60ft³
